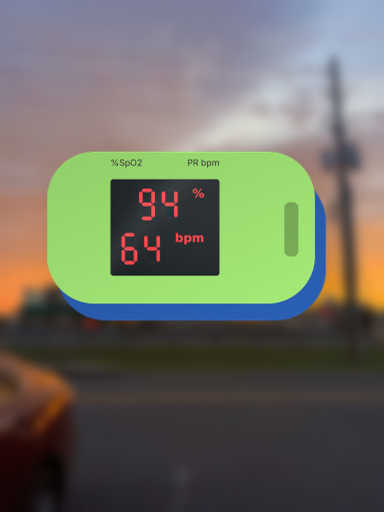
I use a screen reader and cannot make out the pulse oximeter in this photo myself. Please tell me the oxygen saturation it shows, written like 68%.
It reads 94%
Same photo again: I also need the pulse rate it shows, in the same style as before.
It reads 64bpm
